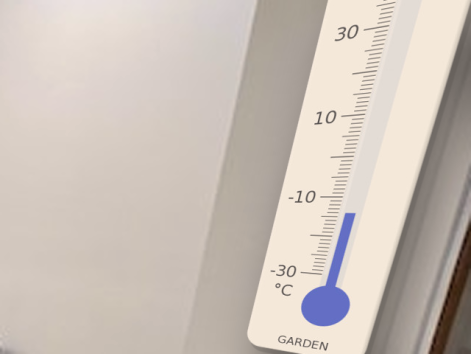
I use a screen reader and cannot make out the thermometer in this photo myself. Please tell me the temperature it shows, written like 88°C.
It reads -14°C
